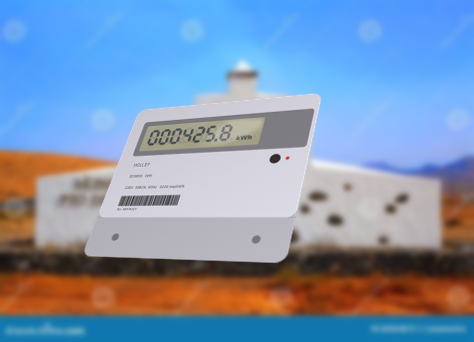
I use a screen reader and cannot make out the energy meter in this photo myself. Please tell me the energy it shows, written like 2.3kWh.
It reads 425.8kWh
